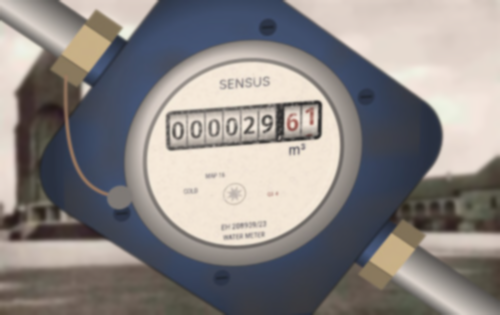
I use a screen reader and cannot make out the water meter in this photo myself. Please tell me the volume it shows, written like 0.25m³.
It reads 29.61m³
